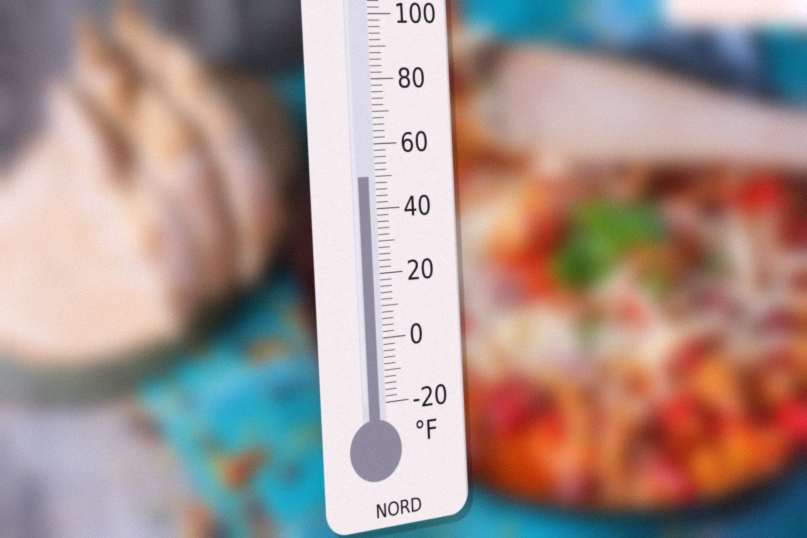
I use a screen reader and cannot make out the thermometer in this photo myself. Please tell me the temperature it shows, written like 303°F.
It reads 50°F
